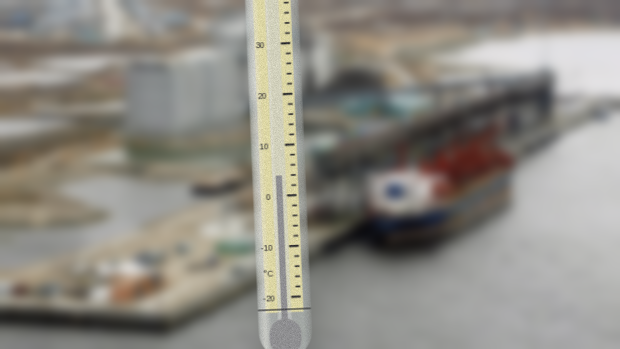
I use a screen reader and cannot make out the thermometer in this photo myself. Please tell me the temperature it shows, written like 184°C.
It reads 4°C
